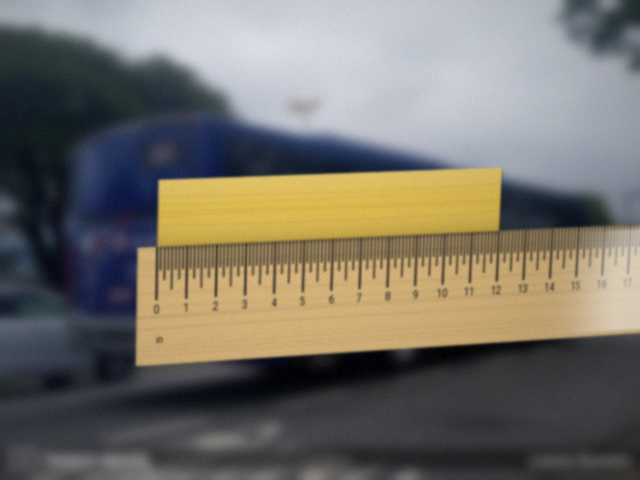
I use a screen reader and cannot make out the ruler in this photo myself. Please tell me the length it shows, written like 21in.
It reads 12in
